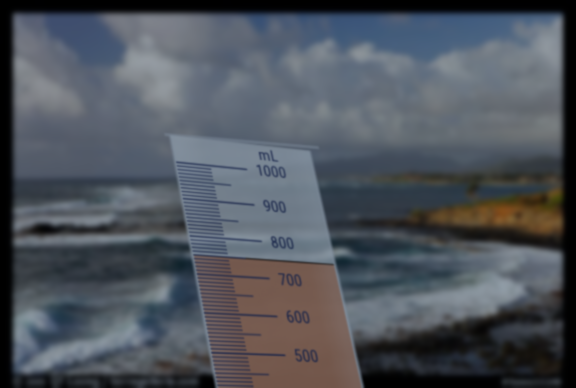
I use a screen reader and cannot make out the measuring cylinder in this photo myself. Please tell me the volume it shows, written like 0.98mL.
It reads 750mL
